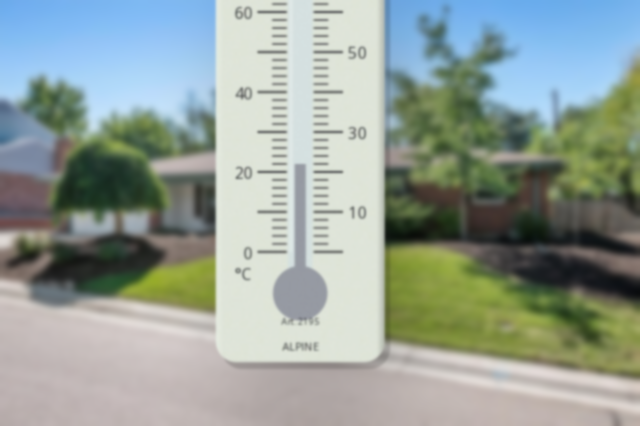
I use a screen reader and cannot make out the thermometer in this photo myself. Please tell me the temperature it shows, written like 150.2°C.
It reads 22°C
